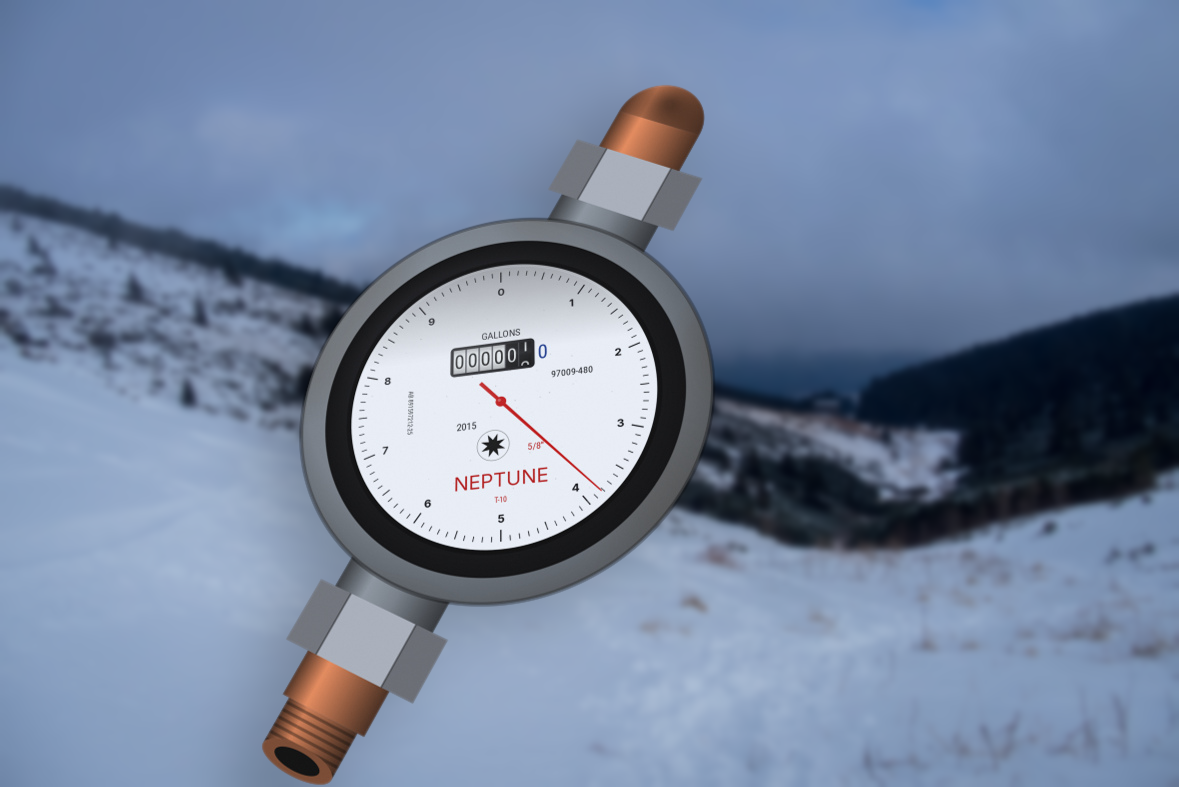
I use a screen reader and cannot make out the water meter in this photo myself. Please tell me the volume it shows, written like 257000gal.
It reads 13.8gal
